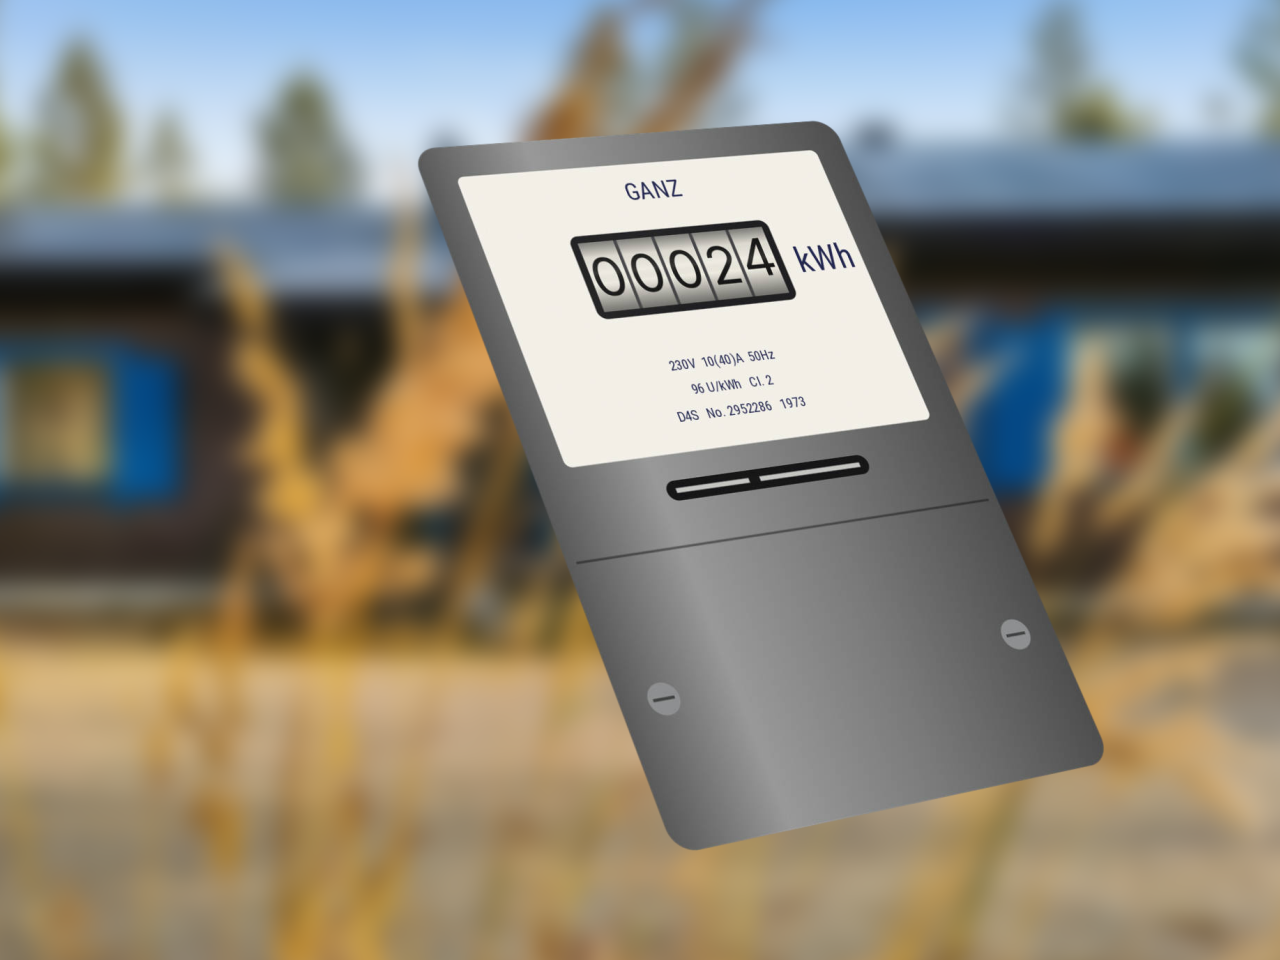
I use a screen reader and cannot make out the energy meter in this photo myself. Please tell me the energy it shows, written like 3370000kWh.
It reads 24kWh
